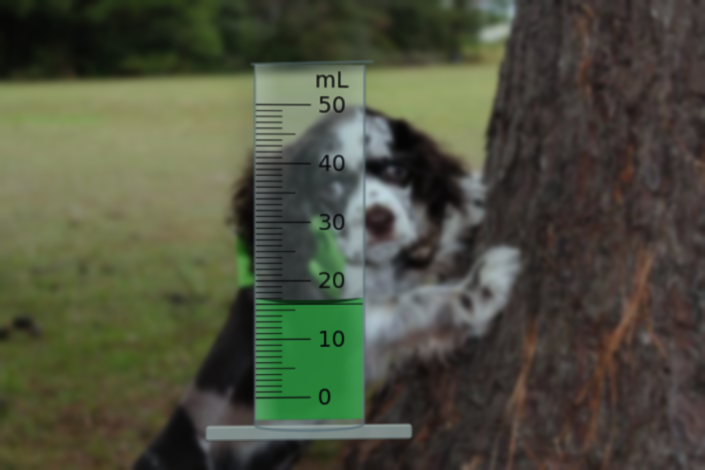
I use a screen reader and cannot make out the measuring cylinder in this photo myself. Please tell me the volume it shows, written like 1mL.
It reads 16mL
